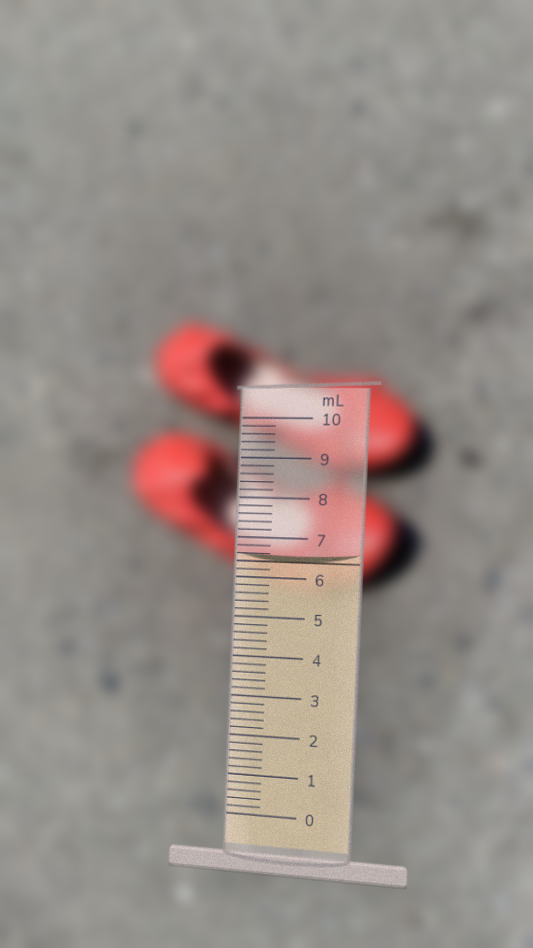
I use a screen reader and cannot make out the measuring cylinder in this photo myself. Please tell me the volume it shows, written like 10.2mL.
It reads 6.4mL
